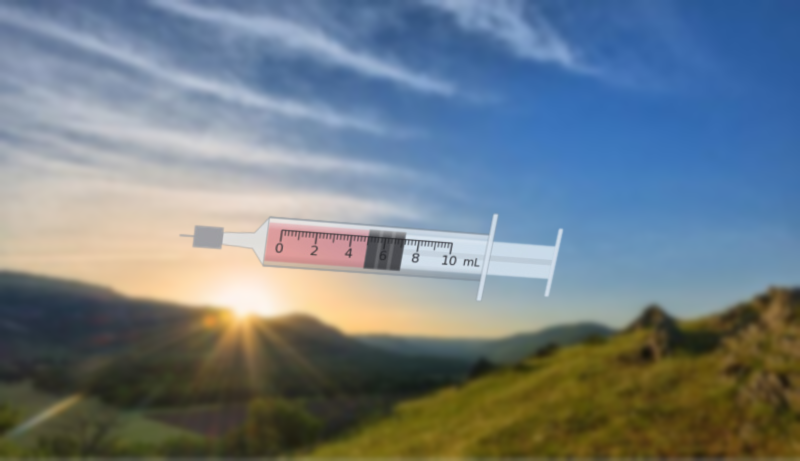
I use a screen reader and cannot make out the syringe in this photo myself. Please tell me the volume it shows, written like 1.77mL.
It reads 5mL
